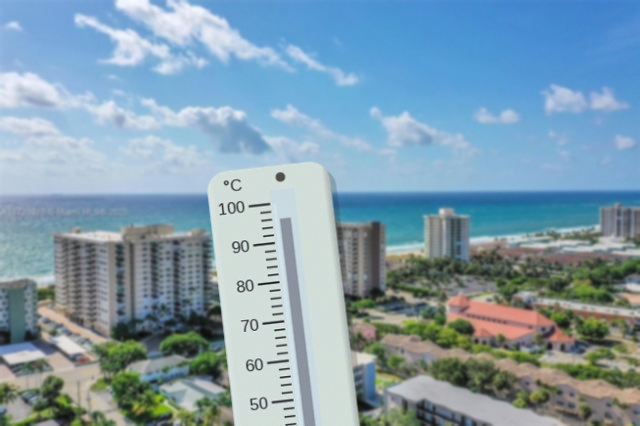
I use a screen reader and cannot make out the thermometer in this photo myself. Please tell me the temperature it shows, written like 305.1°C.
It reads 96°C
